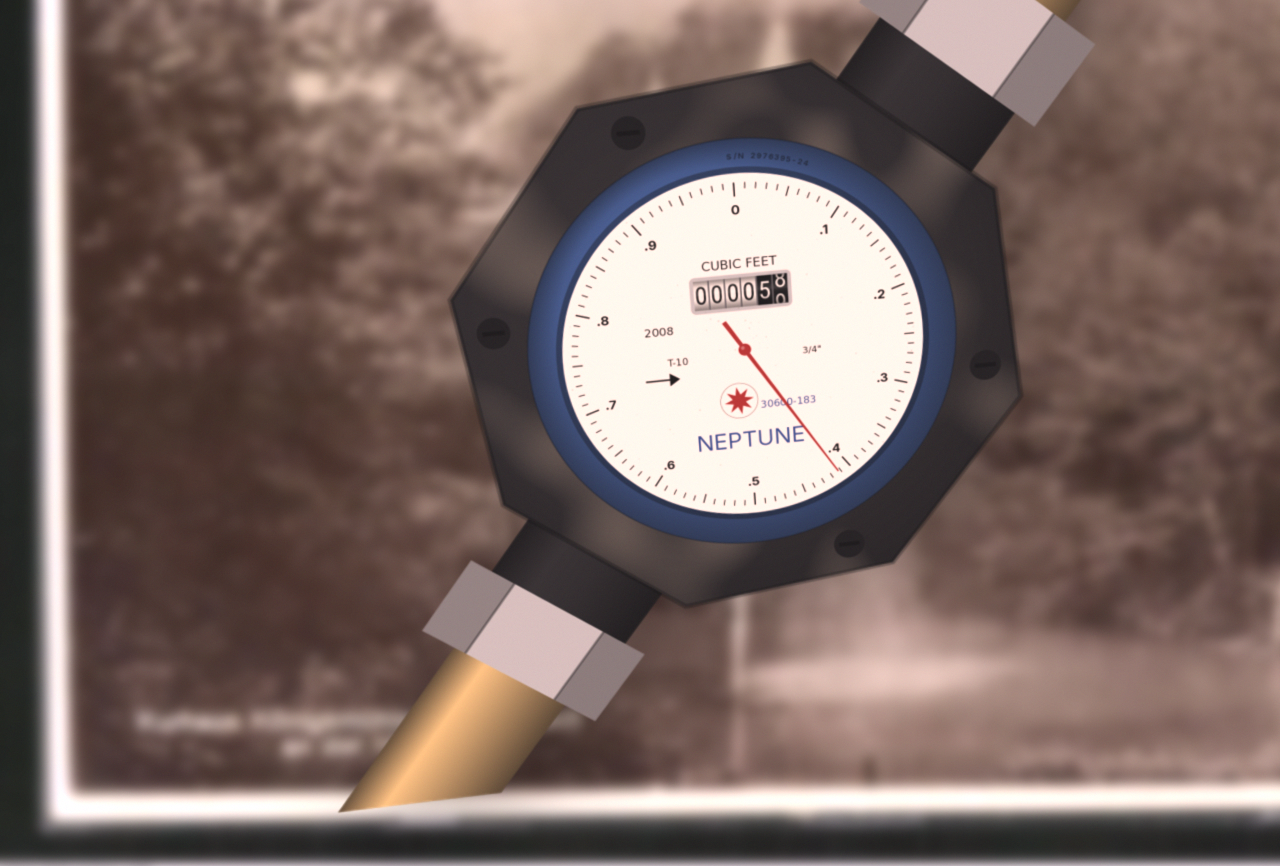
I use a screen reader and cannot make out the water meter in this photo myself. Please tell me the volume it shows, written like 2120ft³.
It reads 58.41ft³
